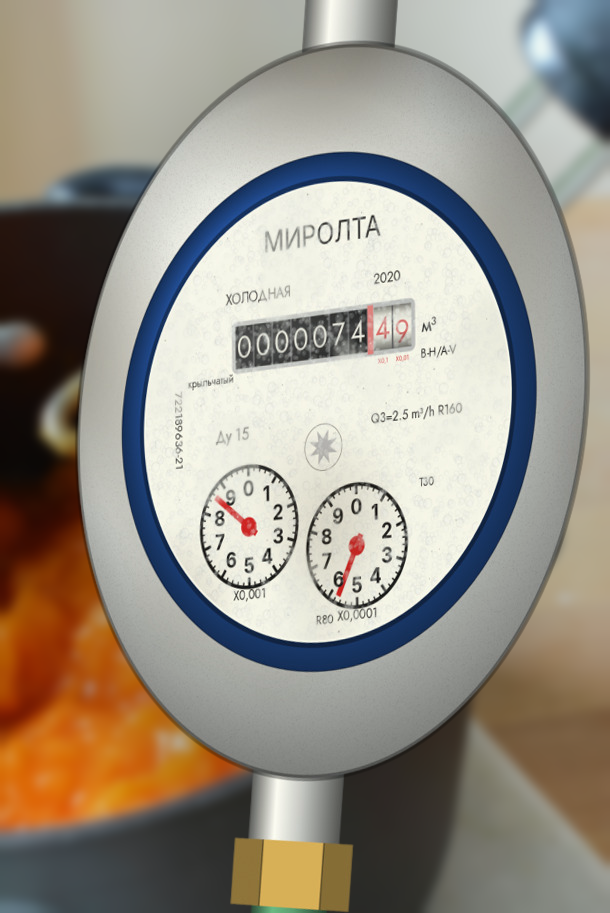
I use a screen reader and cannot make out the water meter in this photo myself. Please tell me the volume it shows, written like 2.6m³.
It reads 74.4885m³
